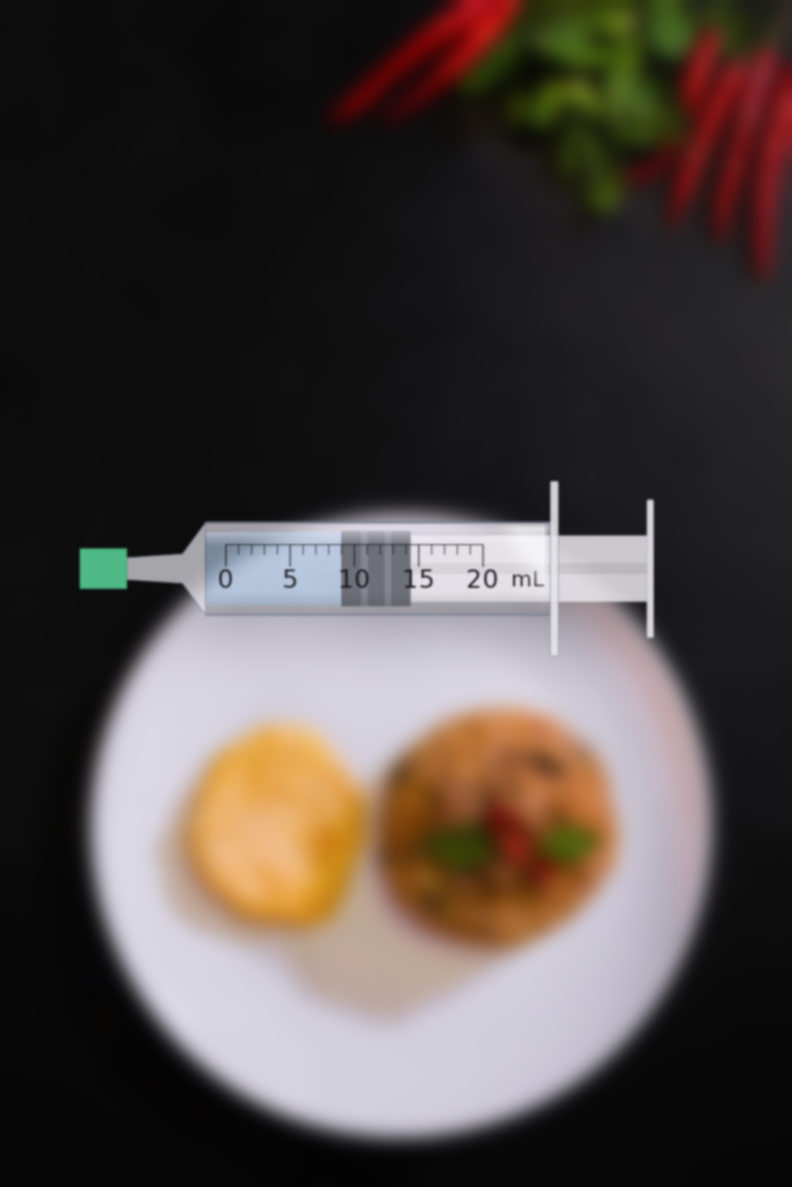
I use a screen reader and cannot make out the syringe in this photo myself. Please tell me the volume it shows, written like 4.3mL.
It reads 9mL
